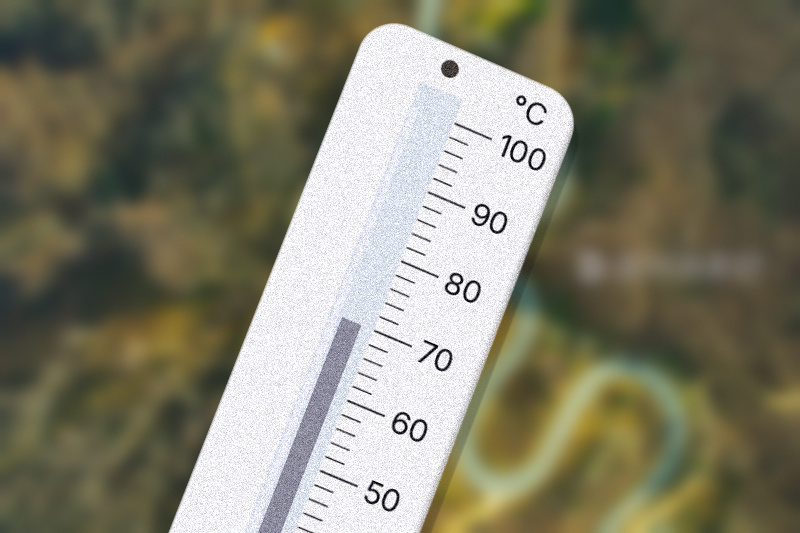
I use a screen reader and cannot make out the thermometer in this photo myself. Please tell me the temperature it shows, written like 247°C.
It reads 70°C
